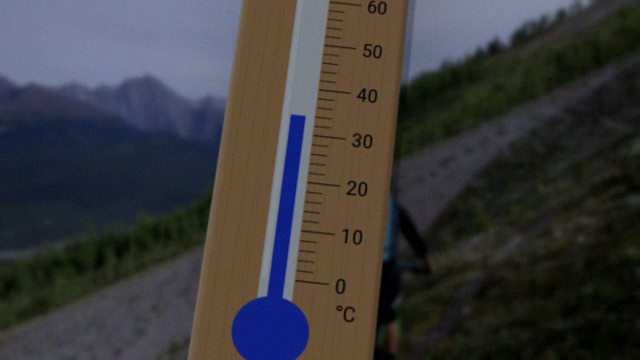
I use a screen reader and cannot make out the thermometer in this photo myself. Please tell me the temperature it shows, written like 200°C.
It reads 34°C
